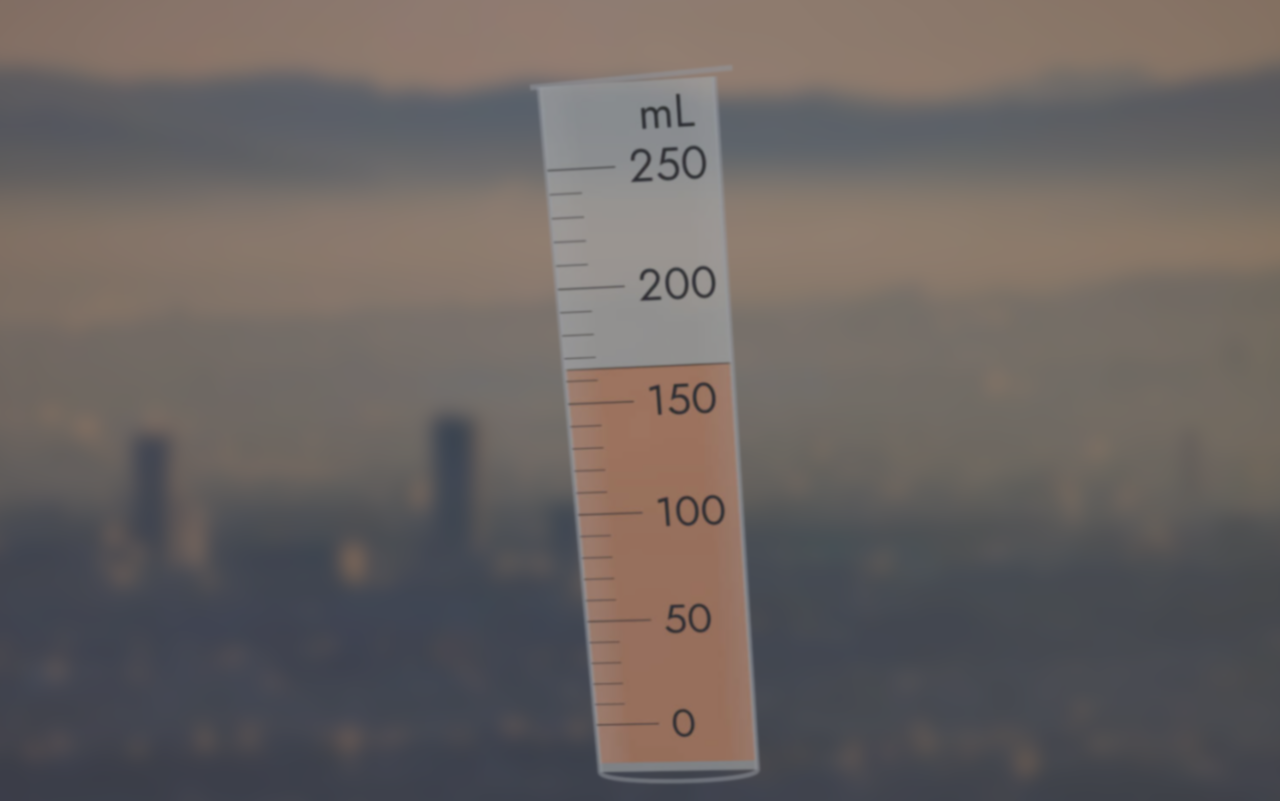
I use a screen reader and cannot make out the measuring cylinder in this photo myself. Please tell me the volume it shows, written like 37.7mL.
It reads 165mL
